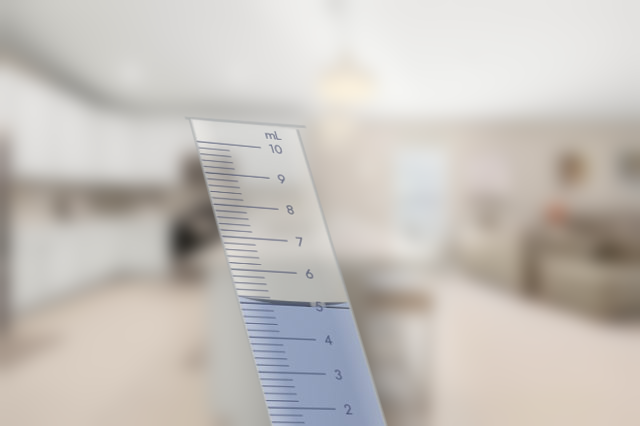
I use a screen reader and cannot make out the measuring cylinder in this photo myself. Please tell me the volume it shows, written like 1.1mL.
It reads 5mL
